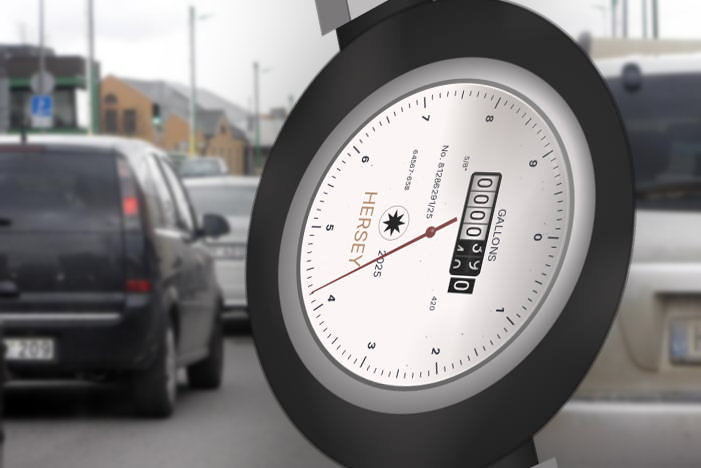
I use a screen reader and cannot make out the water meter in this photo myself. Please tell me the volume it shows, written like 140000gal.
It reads 394.2gal
